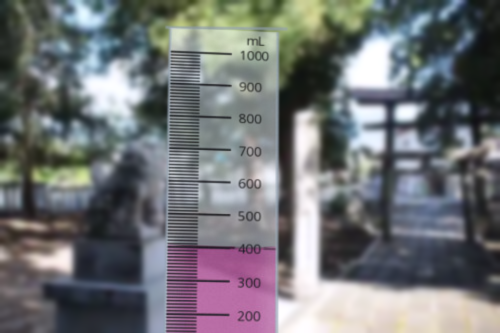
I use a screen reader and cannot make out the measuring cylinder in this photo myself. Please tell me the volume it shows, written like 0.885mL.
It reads 400mL
